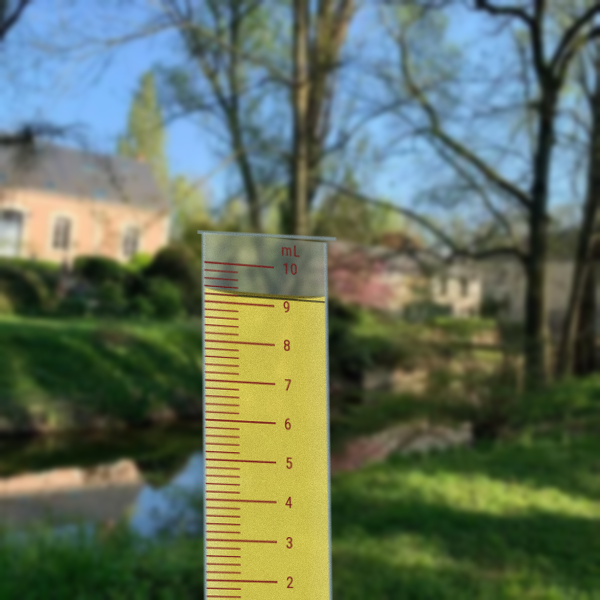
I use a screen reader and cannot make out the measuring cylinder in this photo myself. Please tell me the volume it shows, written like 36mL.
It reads 9.2mL
